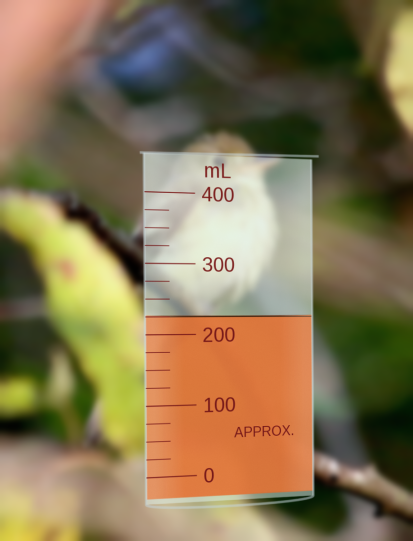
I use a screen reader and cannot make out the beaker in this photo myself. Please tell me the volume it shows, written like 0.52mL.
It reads 225mL
